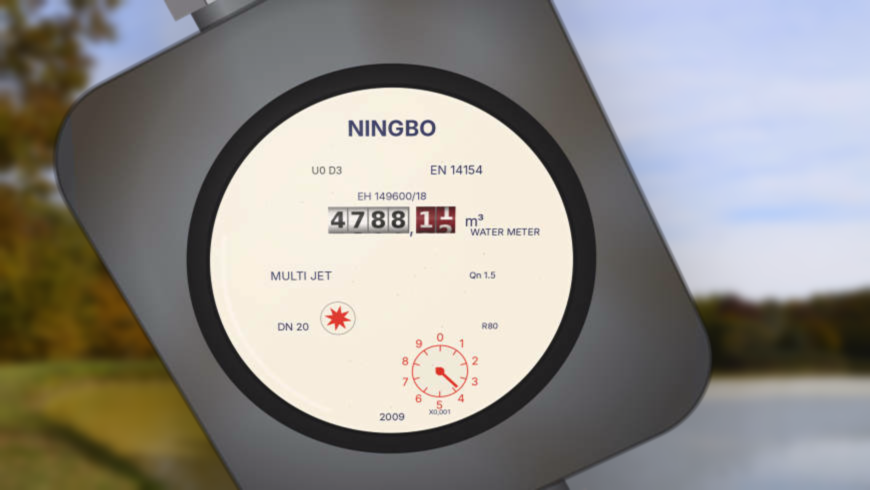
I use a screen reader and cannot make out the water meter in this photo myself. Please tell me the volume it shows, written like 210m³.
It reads 4788.113m³
